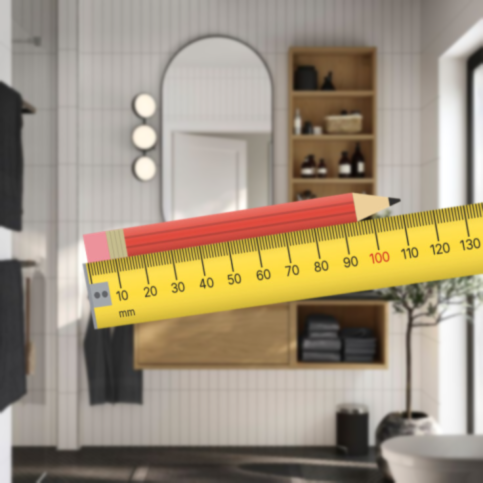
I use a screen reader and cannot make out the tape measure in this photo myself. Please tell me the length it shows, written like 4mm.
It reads 110mm
